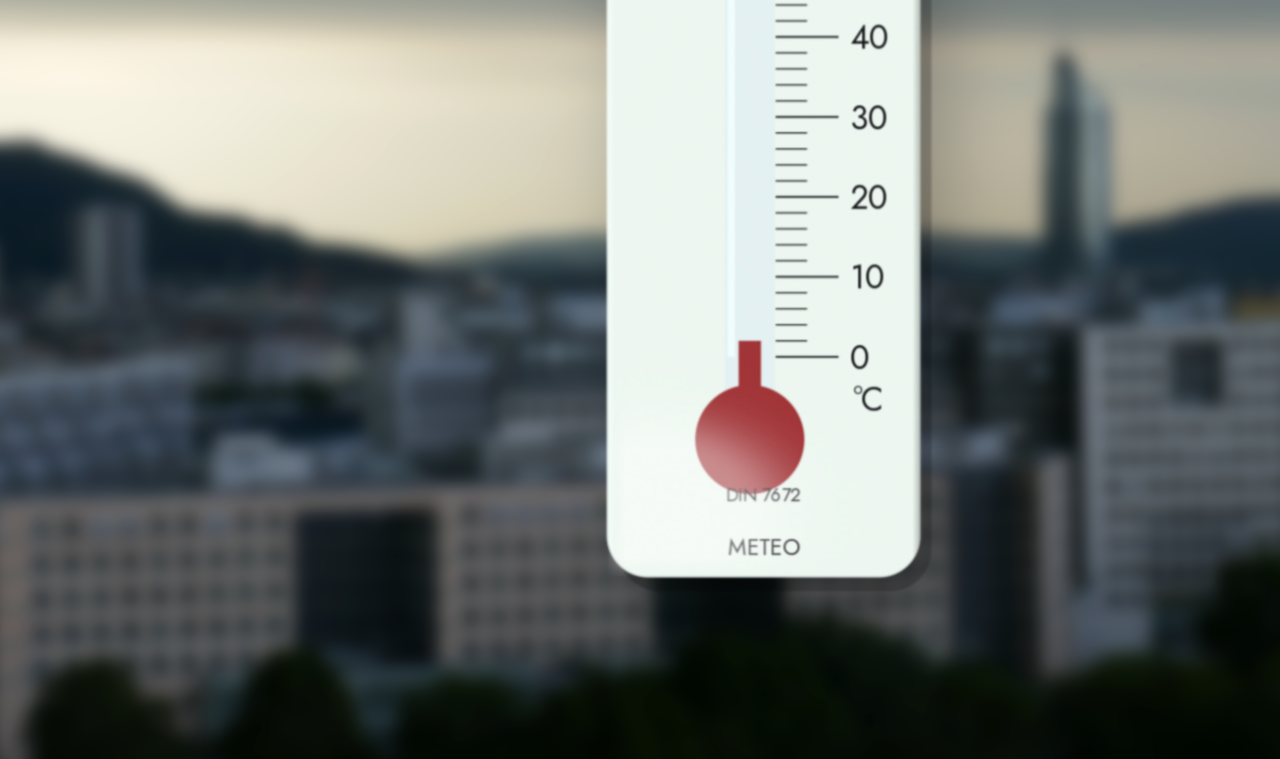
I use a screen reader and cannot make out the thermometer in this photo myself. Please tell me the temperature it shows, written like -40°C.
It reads 2°C
